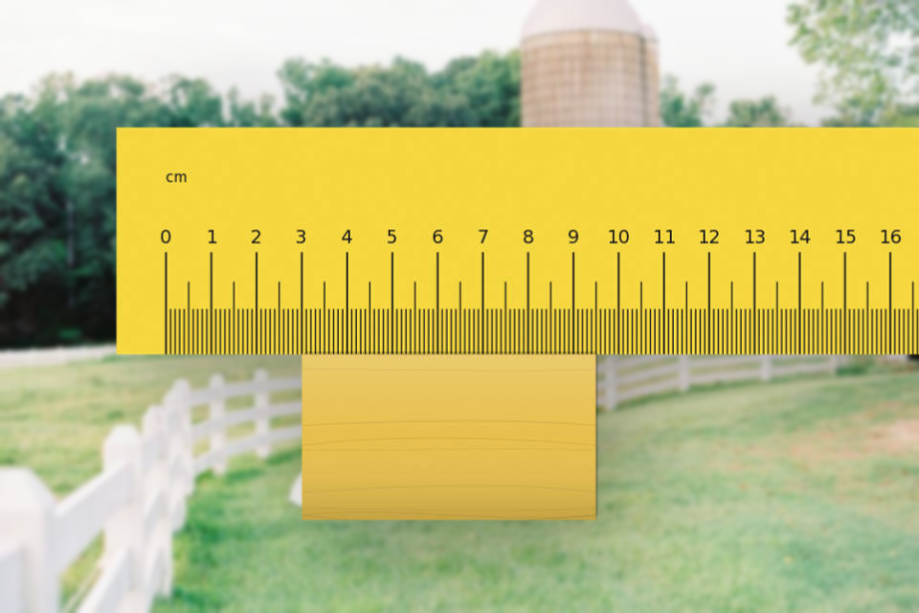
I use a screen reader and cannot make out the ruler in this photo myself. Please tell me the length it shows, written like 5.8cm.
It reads 6.5cm
